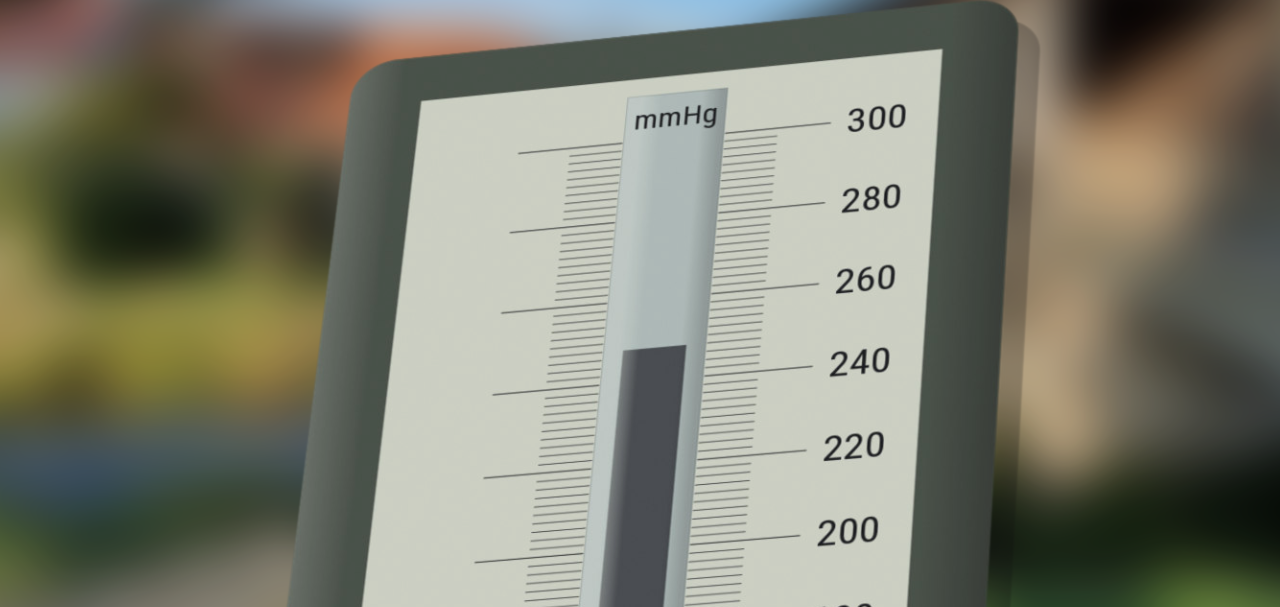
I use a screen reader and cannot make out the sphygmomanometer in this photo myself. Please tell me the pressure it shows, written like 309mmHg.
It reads 248mmHg
